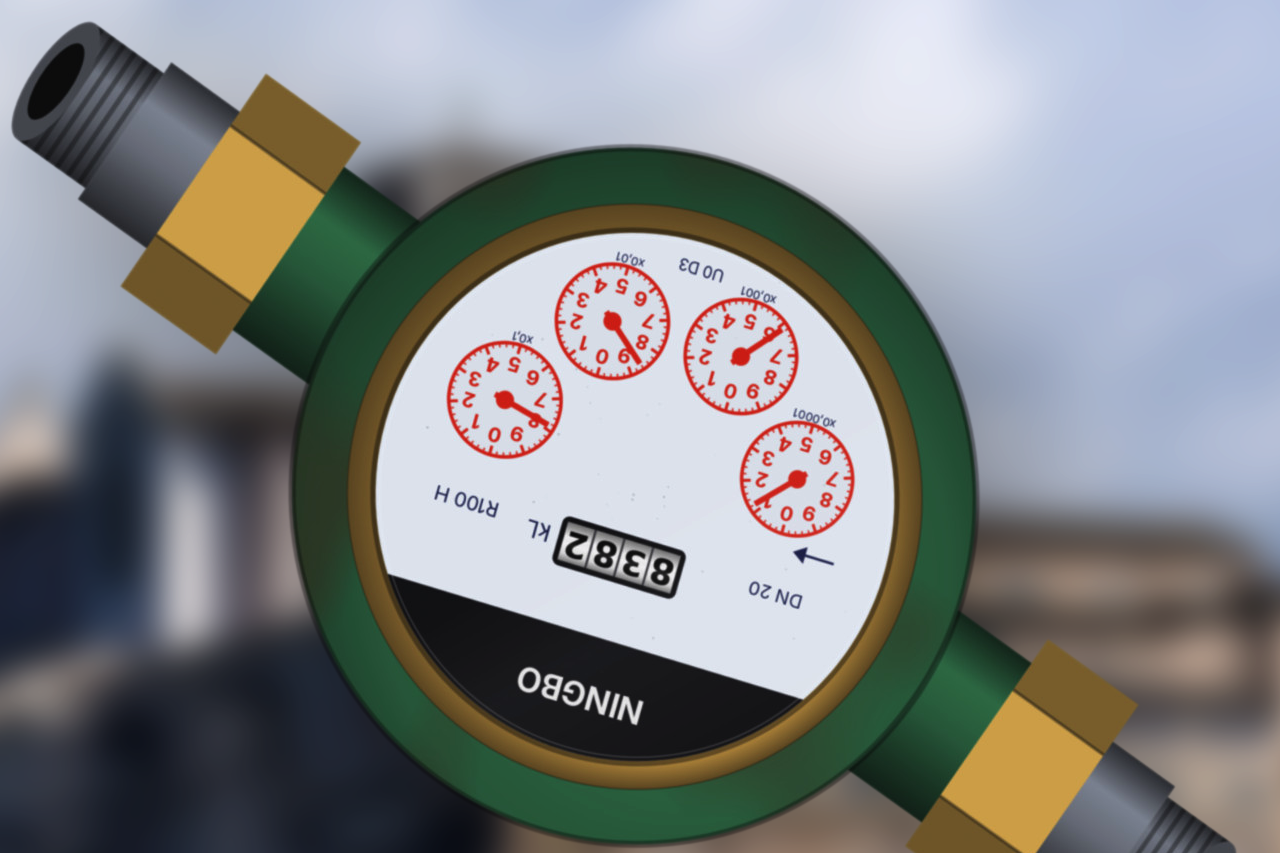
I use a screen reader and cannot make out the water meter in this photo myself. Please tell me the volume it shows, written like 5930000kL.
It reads 8382.7861kL
